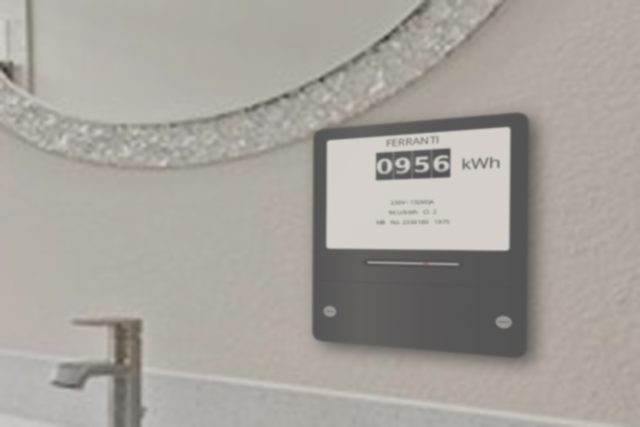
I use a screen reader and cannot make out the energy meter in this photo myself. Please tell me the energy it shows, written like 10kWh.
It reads 956kWh
